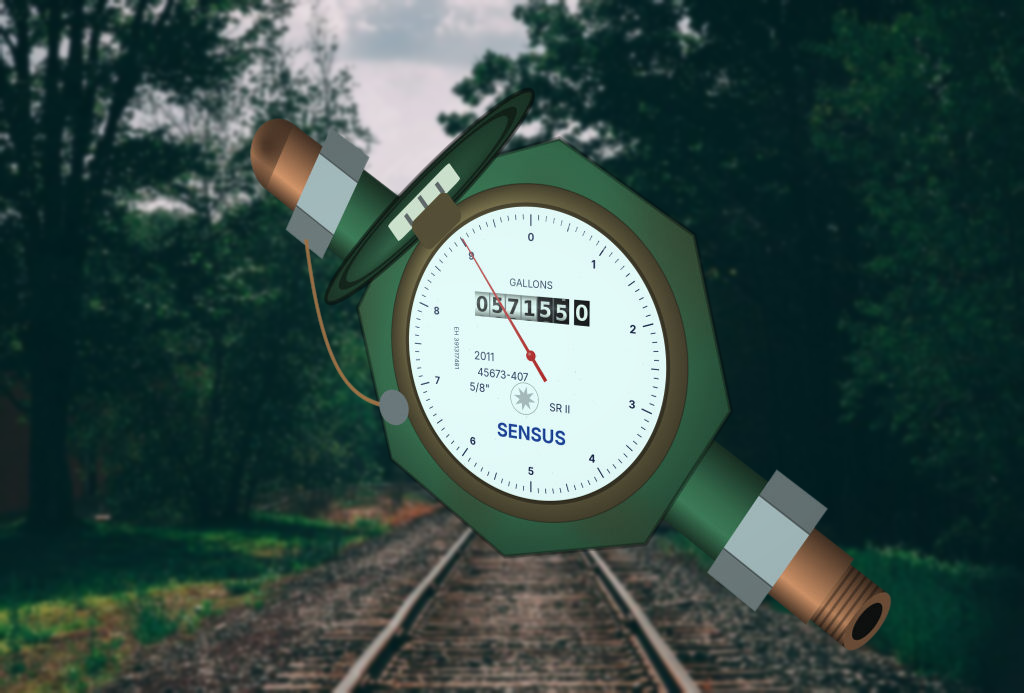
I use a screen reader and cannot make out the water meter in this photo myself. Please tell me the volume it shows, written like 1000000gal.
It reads 571549.0gal
